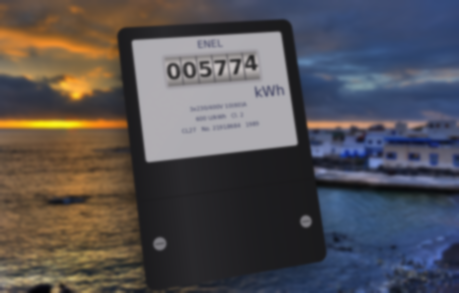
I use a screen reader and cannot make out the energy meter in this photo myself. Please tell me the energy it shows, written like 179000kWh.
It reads 5774kWh
